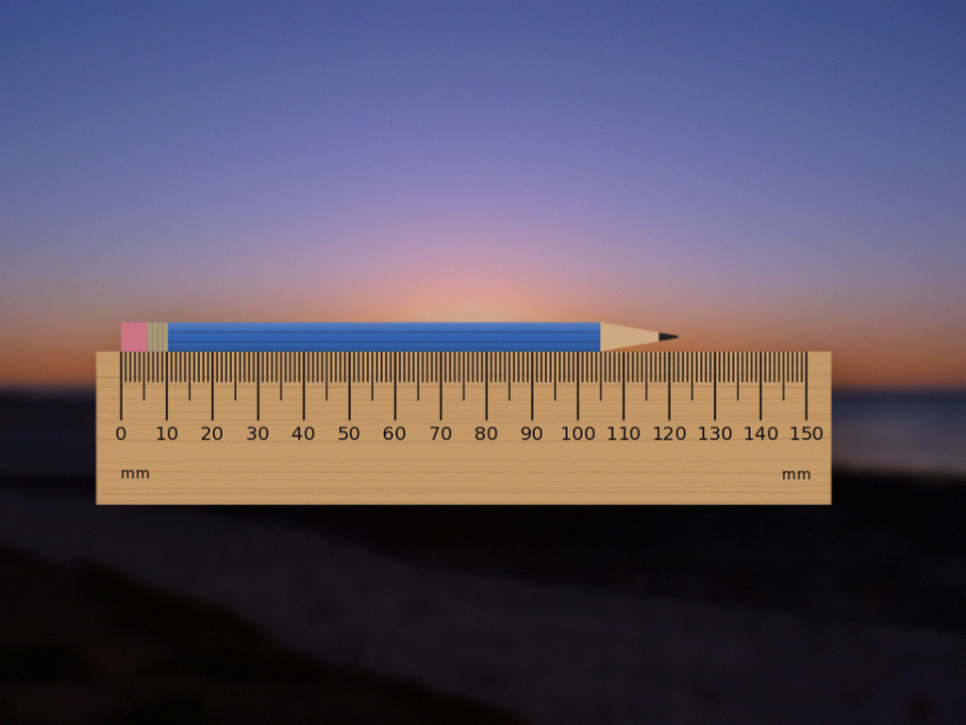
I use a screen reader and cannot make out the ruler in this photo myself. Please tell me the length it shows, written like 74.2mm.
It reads 122mm
